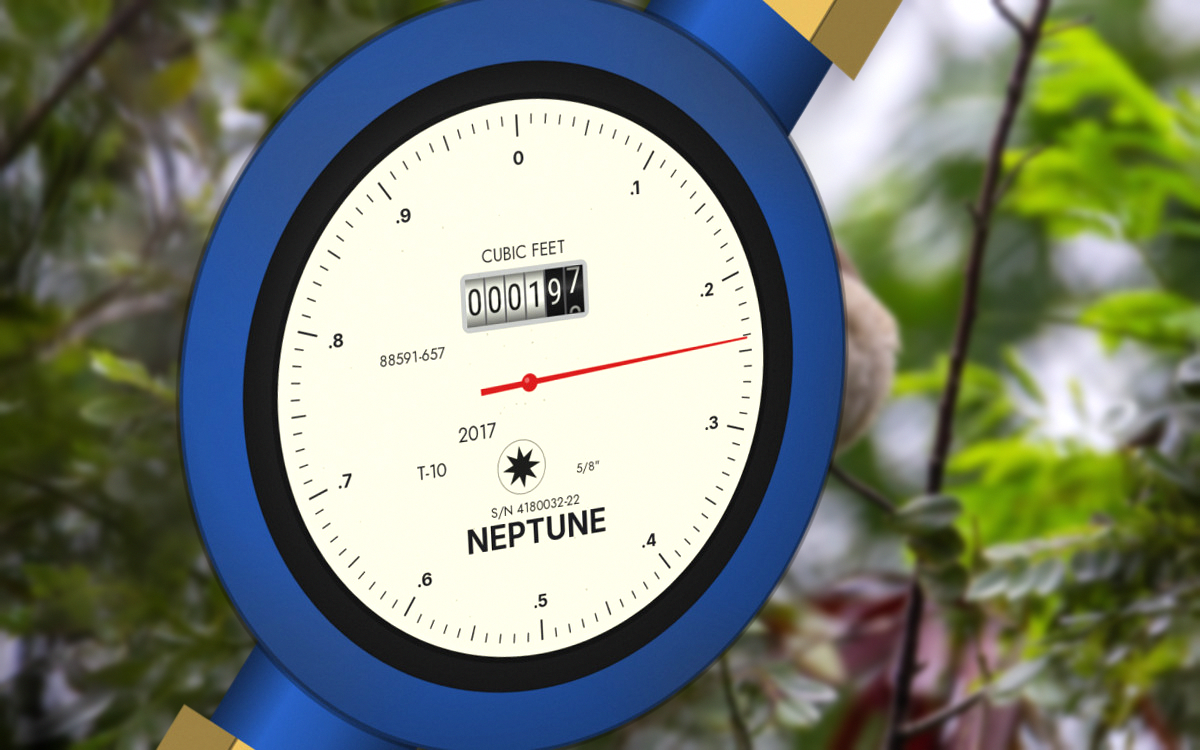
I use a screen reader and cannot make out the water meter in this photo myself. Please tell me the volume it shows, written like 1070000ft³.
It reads 197.24ft³
